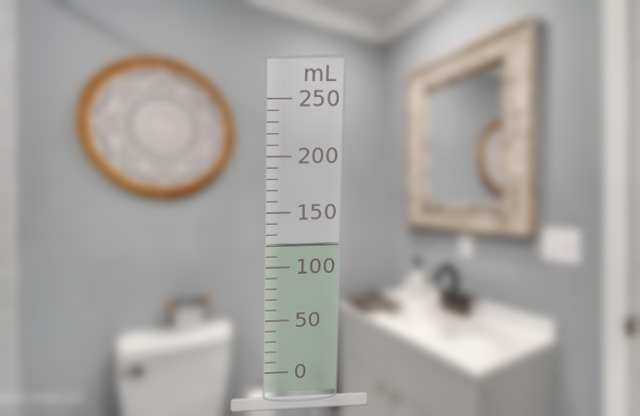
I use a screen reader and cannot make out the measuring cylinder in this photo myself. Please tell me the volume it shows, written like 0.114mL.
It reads 120mL
